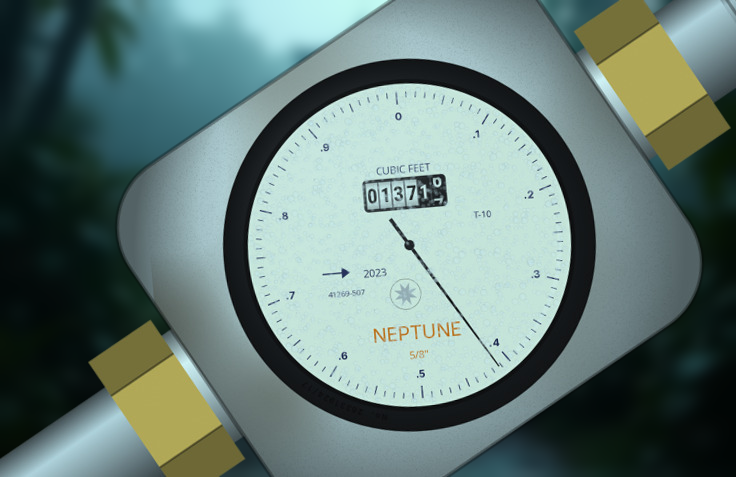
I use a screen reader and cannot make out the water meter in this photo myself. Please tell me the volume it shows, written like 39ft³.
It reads 13716.41ft³
